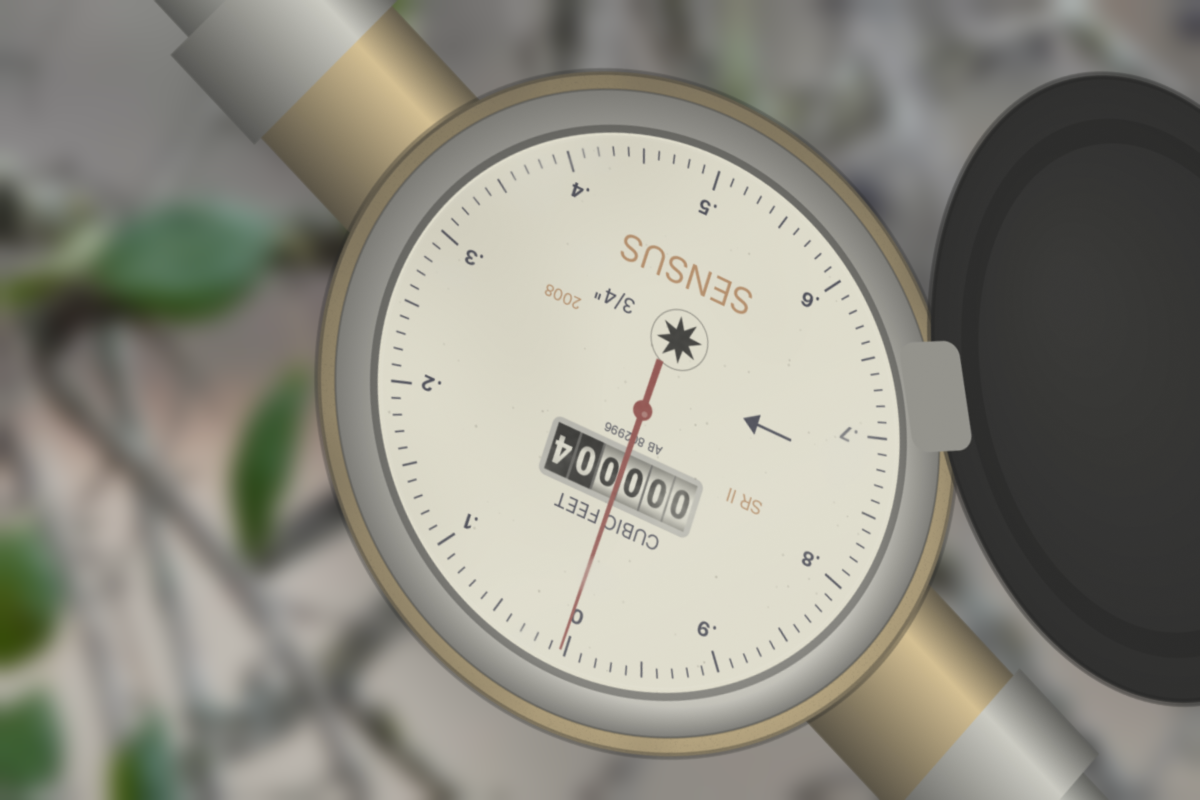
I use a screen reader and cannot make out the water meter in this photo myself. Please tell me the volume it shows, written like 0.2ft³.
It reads 4.00ft³
